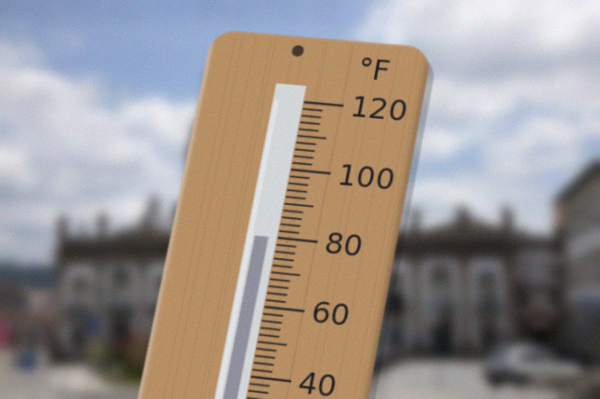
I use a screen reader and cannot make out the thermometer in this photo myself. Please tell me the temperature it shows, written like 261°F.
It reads 80°F
